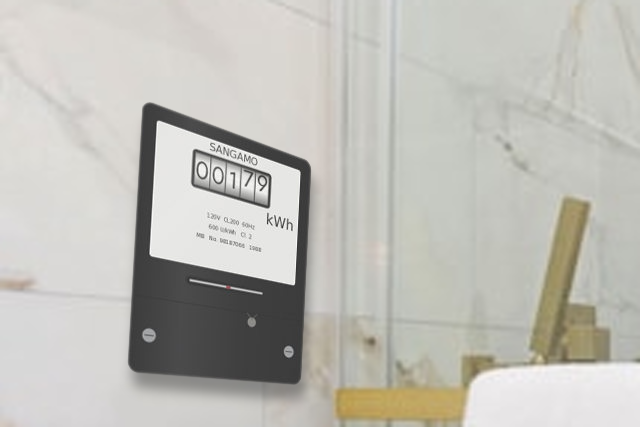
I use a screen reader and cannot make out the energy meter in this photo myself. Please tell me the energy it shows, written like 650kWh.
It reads 179kWh
